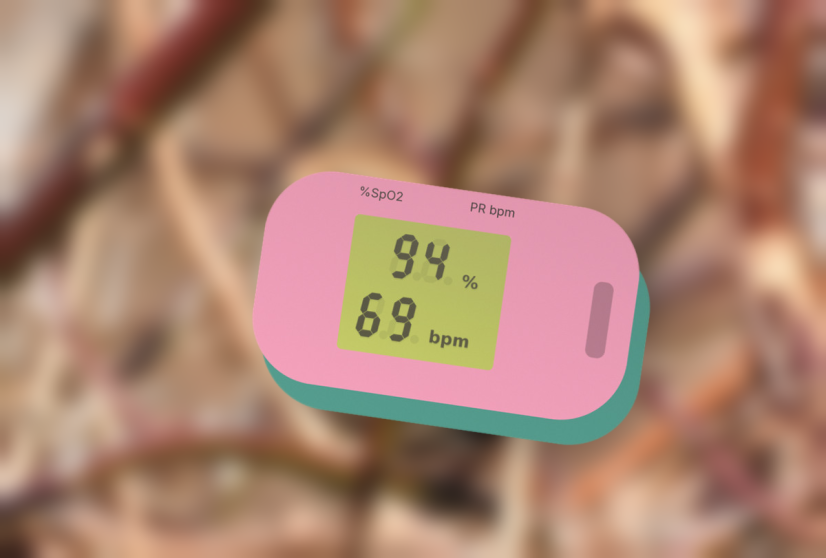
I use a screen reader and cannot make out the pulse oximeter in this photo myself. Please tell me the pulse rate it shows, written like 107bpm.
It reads 69bpm
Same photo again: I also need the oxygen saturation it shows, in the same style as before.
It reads 94%
